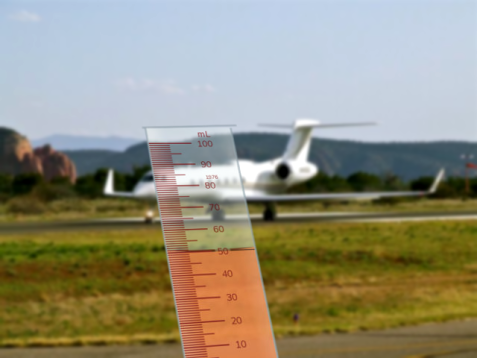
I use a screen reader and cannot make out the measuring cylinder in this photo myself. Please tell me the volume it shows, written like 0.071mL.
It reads 50mL
